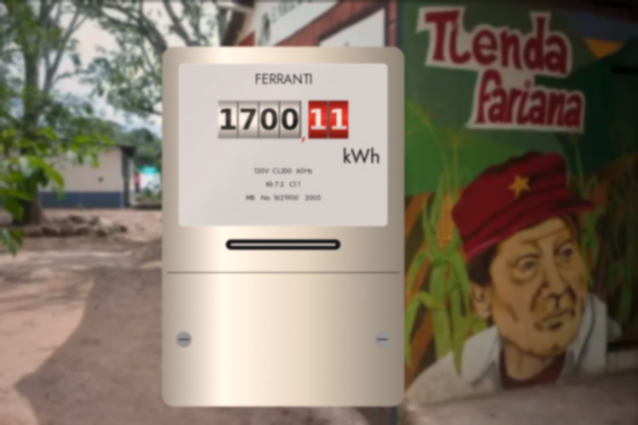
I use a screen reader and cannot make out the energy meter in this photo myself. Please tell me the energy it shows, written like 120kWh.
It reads 1700.11kWh
